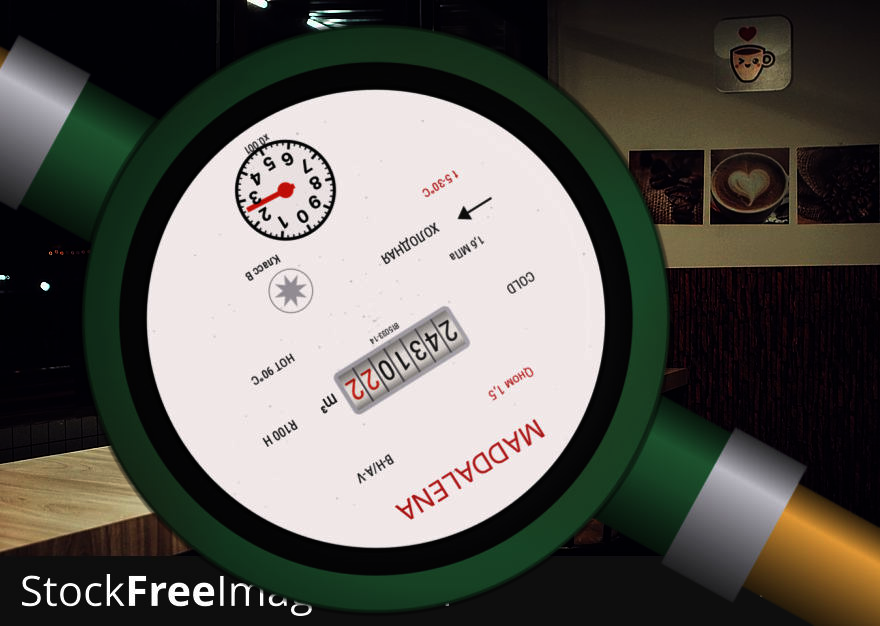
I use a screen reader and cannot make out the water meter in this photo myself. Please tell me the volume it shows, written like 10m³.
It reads 24310.222m³
